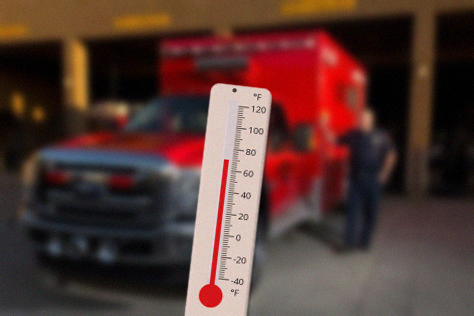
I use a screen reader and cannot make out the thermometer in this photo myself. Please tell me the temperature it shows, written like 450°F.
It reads 70°F
